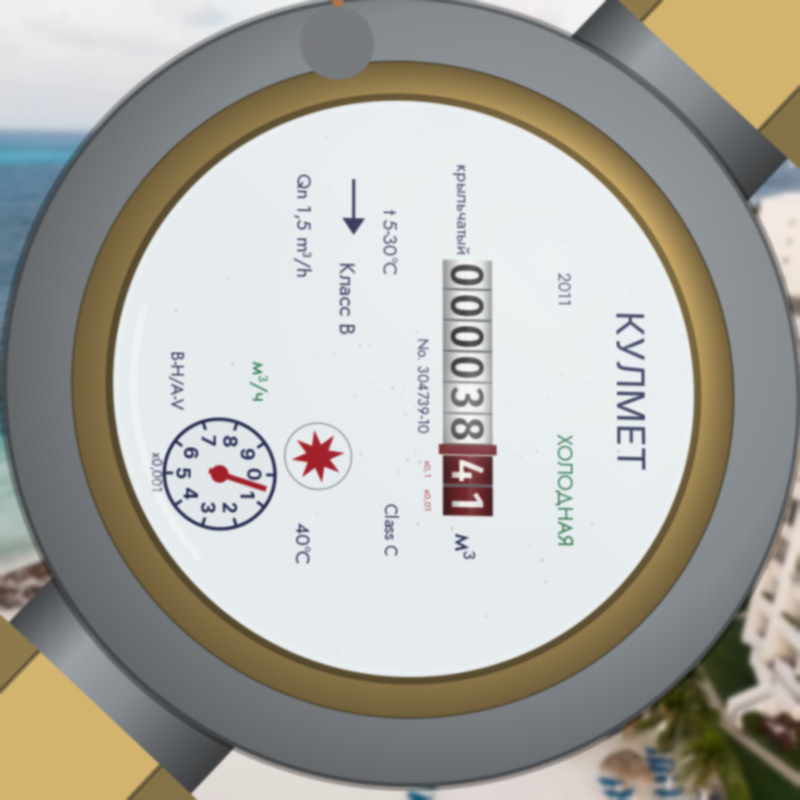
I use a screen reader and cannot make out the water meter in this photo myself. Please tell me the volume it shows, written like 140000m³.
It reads 38.410m³
